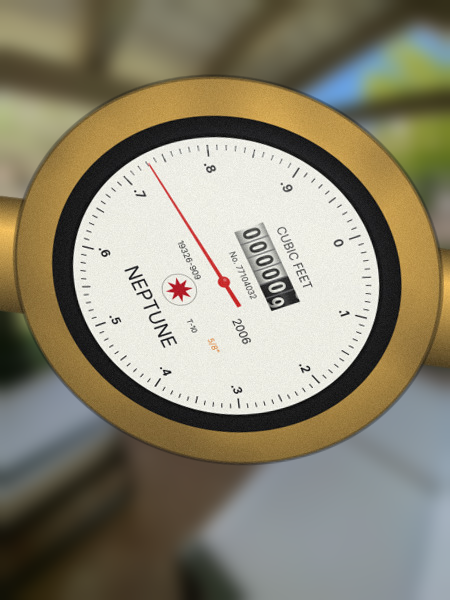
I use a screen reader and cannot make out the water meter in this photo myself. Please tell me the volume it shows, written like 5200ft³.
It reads 8.73ft³
